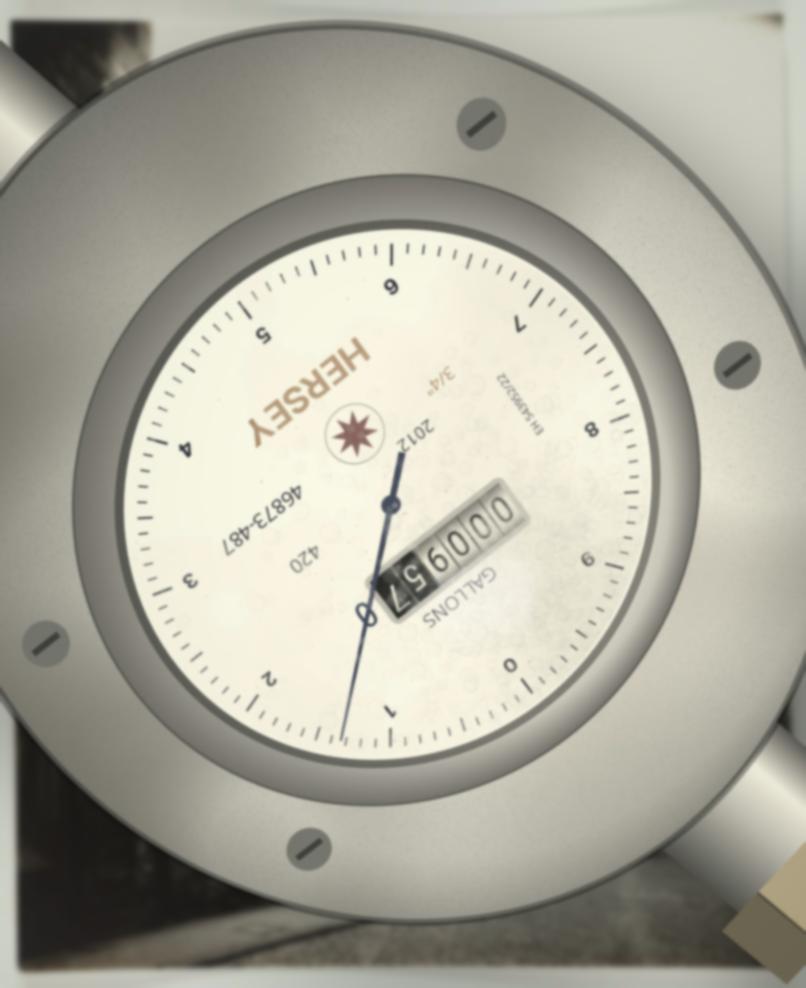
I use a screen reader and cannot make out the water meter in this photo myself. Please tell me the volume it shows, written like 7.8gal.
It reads 9571.3gal
